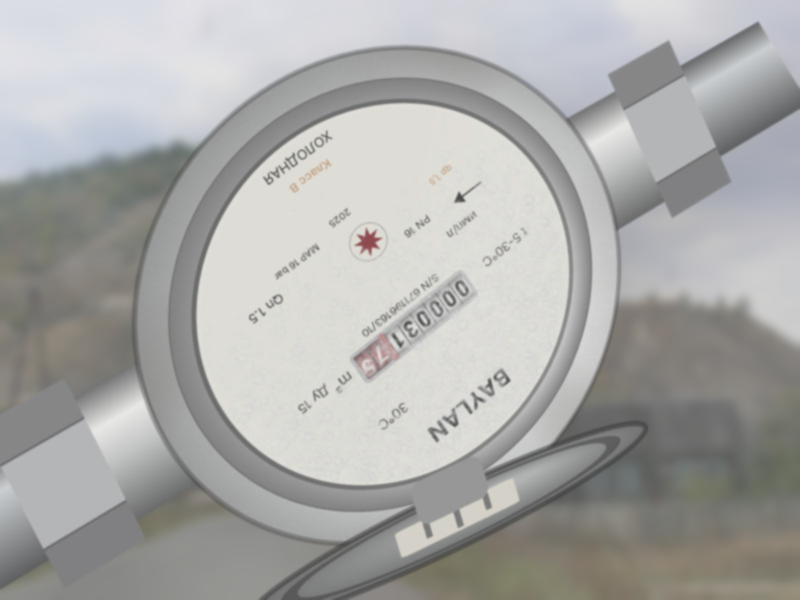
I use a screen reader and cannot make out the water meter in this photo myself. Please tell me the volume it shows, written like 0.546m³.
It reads 31.75m³
